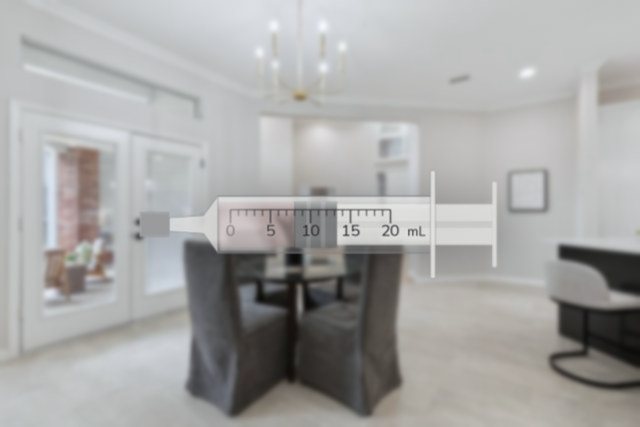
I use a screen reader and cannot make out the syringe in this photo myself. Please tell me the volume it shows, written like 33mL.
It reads 8mL
